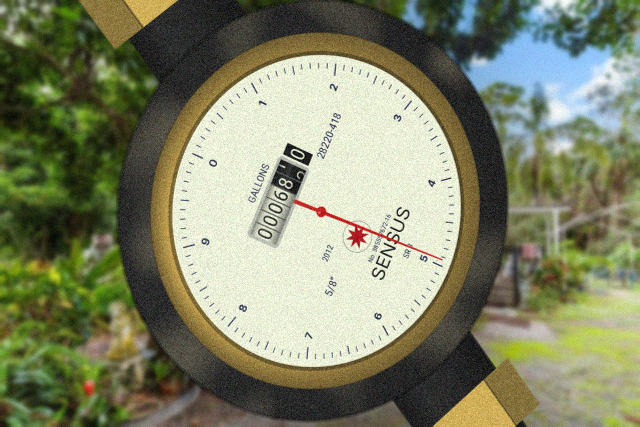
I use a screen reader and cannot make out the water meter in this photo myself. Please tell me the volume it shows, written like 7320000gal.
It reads 6814.9gal
